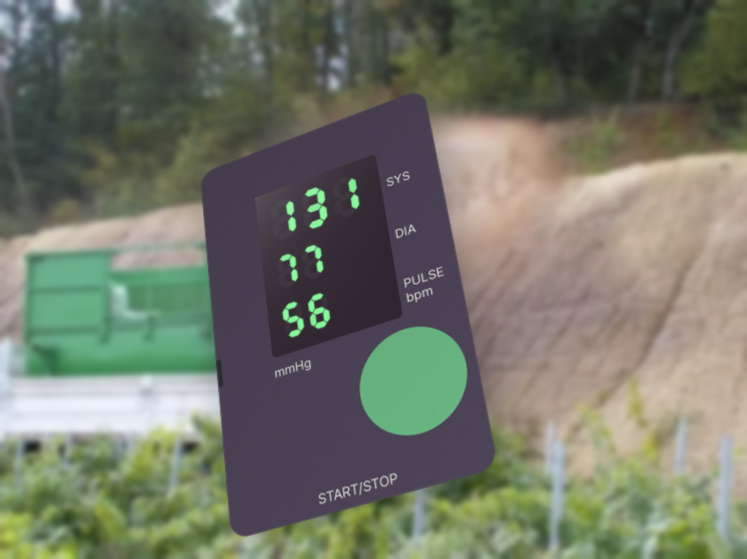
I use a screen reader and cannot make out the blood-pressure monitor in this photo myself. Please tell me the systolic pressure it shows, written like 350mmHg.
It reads 131mmHg
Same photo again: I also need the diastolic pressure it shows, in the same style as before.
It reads 77mmHg
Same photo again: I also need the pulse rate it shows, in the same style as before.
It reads 56bpm
